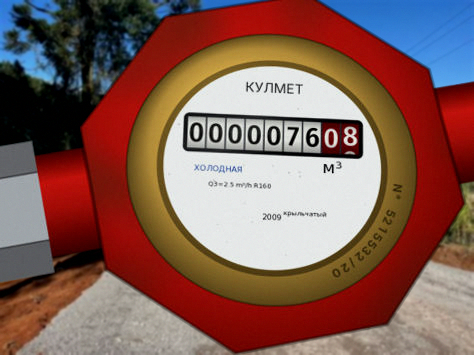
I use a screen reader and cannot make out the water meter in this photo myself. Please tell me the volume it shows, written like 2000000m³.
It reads 76.08m³
